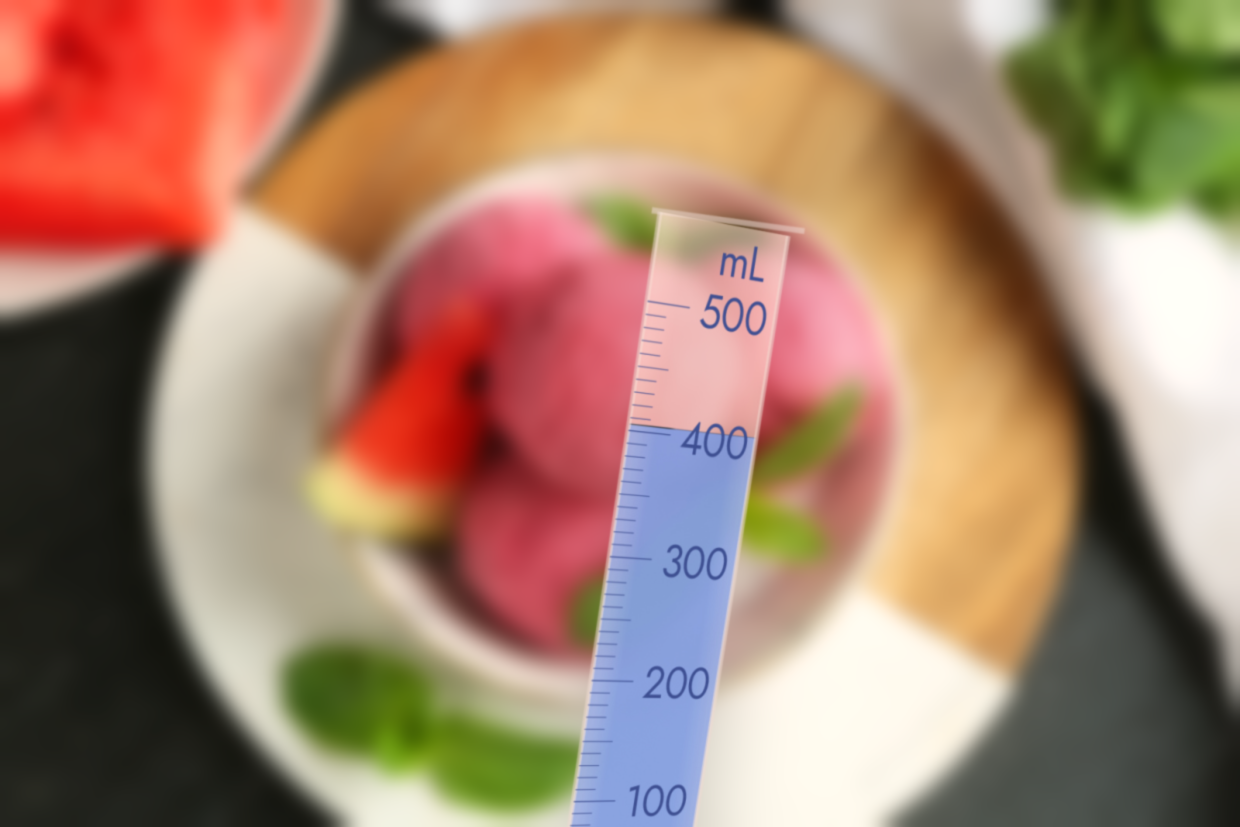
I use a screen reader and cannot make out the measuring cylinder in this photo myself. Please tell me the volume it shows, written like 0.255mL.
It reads 405mL
